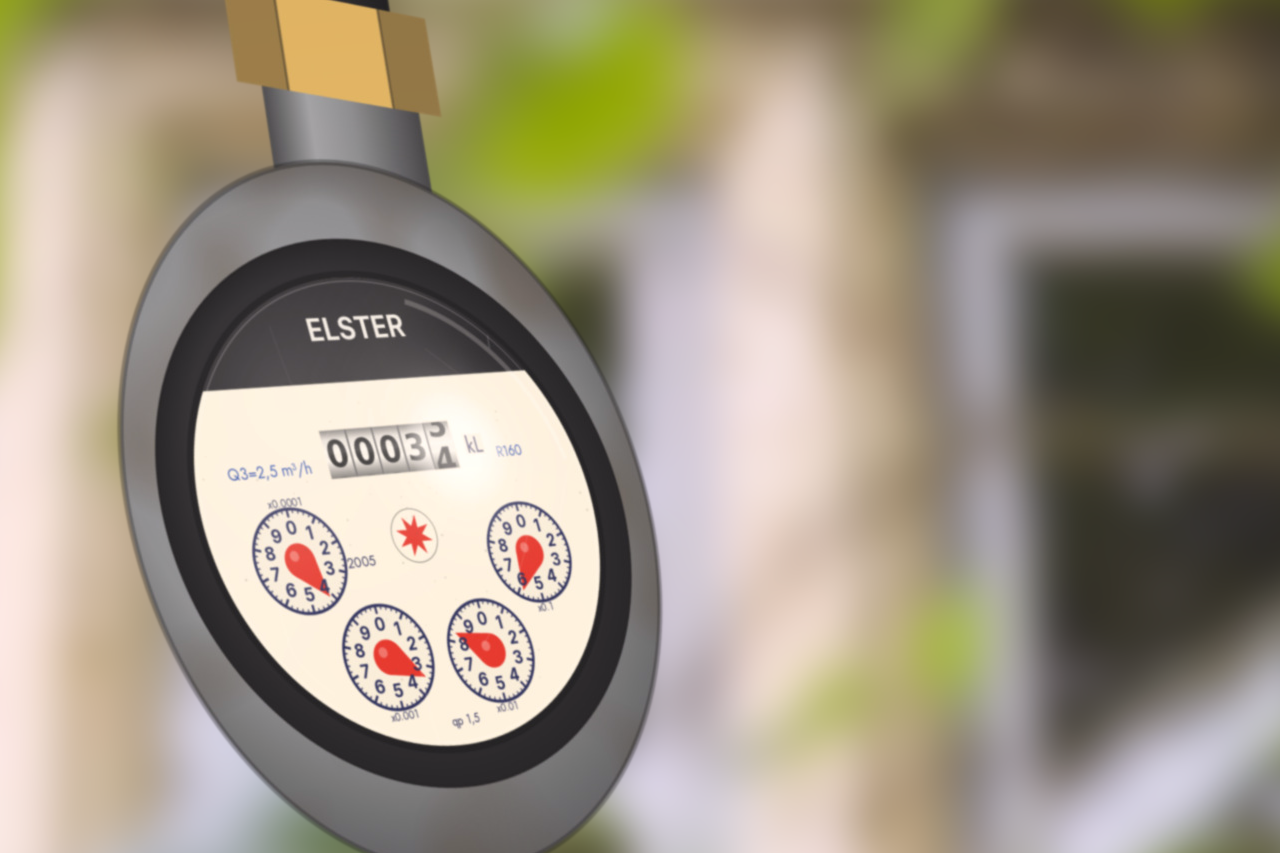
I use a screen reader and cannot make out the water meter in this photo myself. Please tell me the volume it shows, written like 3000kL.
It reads 33.5834kL
